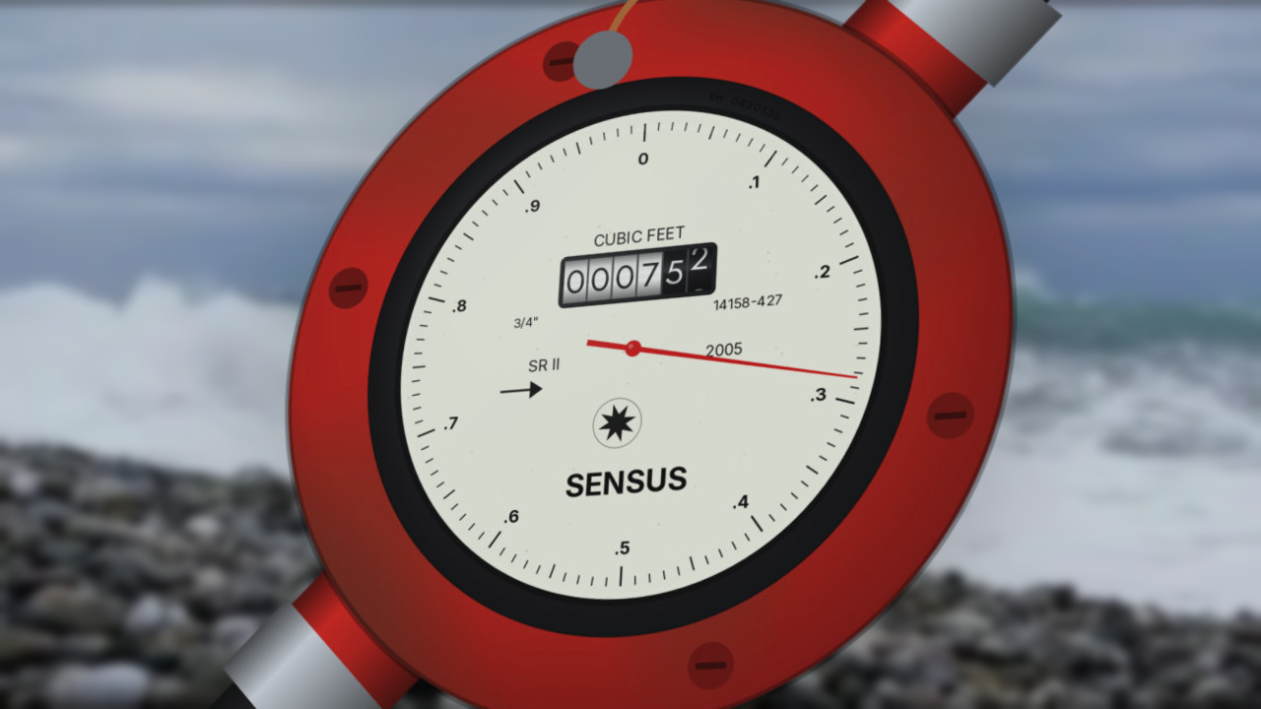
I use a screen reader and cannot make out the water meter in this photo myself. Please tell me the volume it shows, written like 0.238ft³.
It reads 752.28ft³
